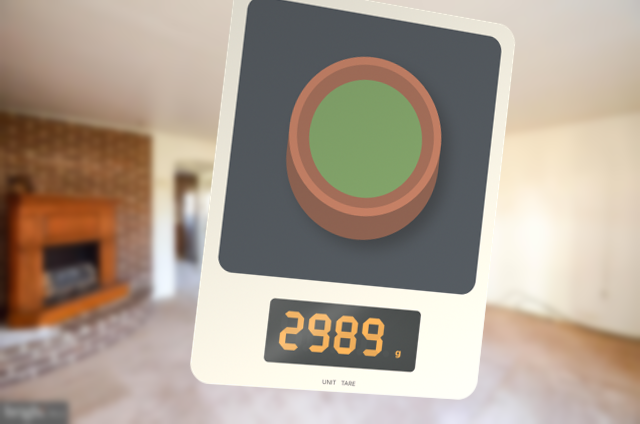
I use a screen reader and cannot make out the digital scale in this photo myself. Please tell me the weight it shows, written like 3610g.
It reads 2989g
